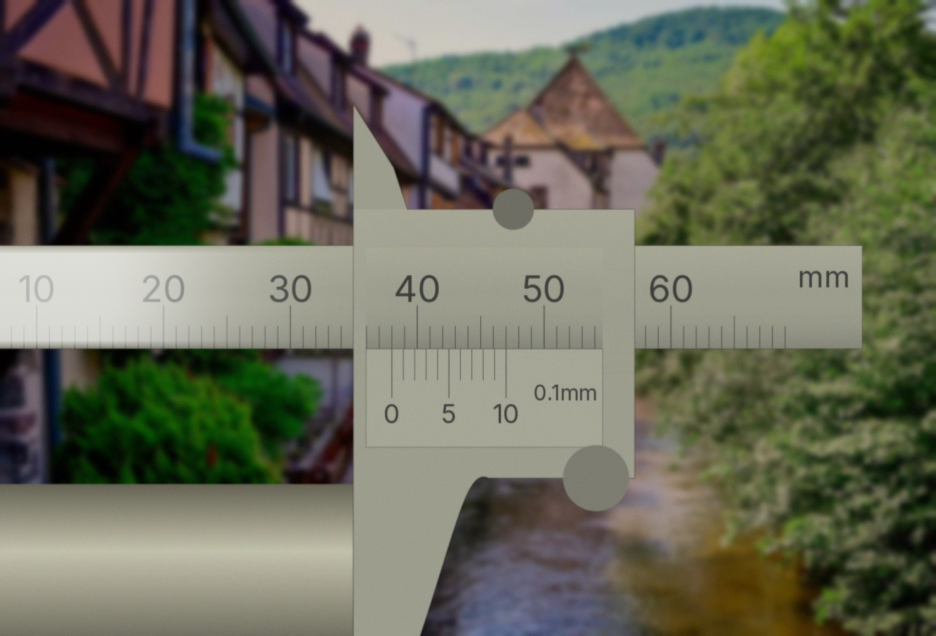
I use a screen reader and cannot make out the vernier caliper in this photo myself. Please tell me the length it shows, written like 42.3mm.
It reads 38.0mm
